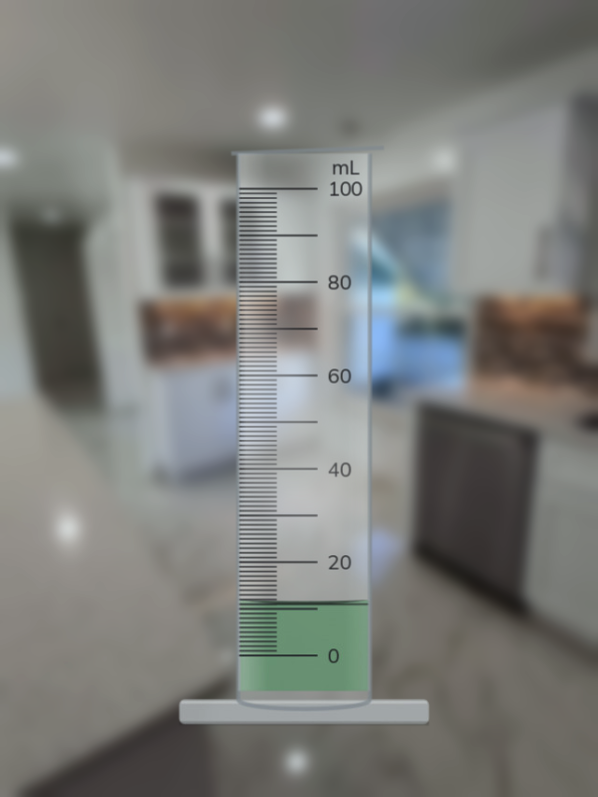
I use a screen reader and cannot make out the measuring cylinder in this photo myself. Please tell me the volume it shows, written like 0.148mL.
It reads 11mL
